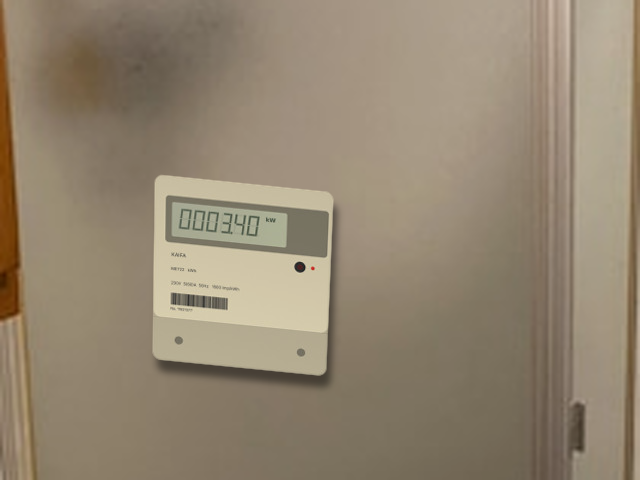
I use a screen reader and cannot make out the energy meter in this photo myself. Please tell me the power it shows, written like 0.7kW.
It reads 3.40kW
